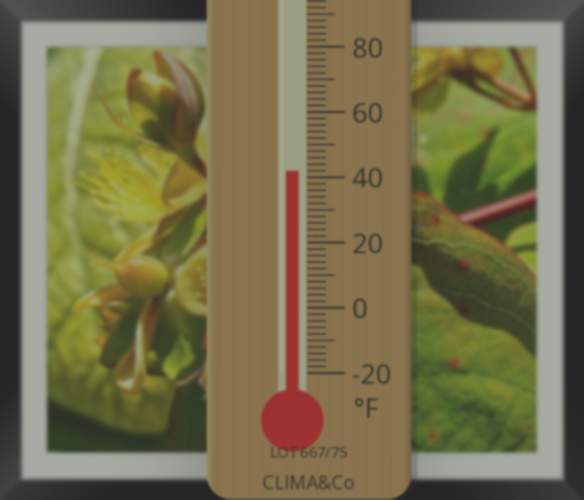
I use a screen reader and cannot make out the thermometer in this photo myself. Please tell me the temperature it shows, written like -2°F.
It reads 42°F
